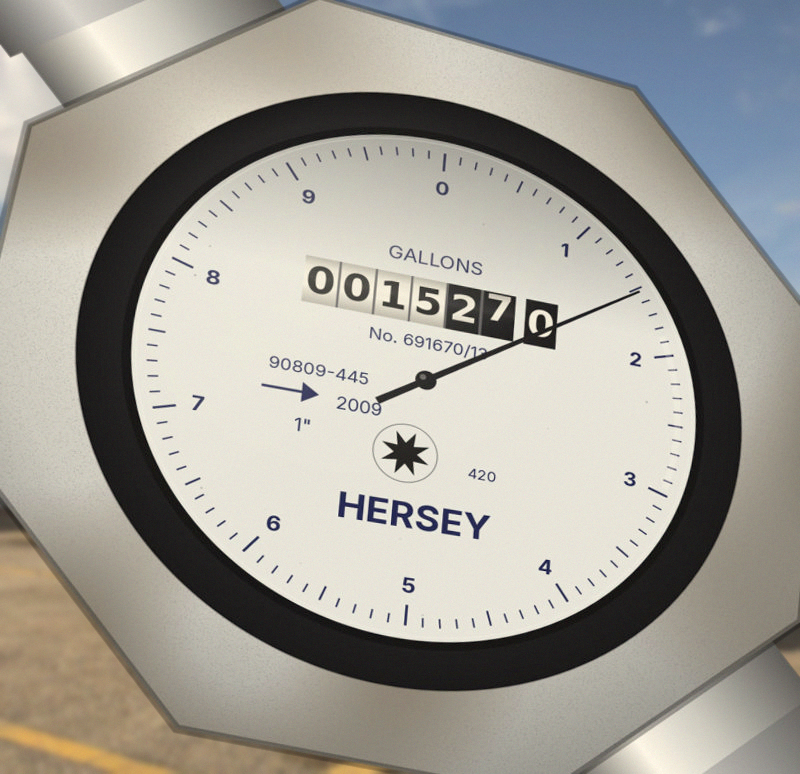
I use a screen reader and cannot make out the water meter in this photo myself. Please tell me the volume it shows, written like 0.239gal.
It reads 15271.5gal
